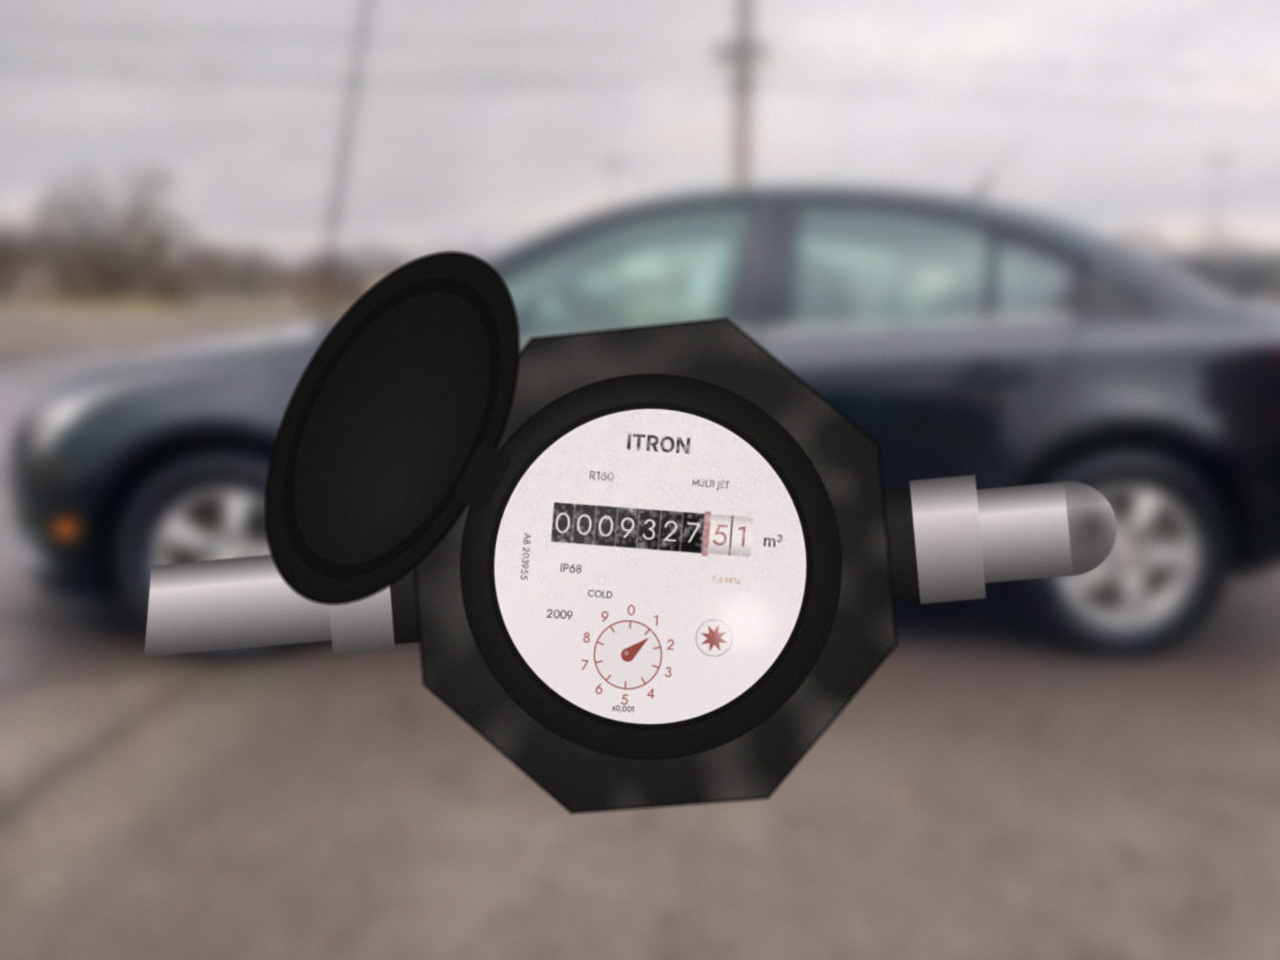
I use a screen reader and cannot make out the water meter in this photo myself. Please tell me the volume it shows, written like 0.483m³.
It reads 9327.511m³
